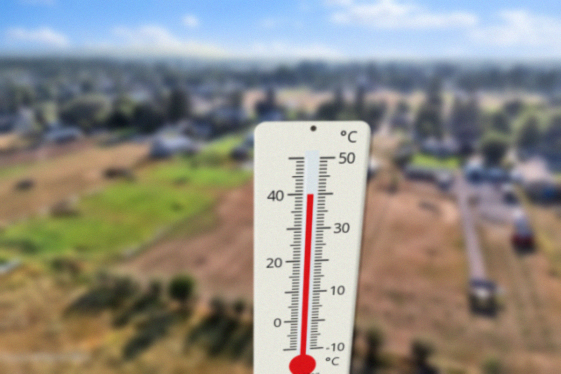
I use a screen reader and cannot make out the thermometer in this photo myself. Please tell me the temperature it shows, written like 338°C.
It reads 40°C
